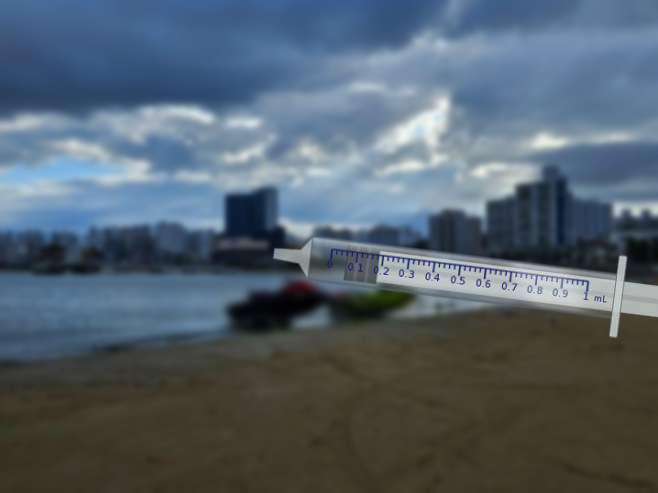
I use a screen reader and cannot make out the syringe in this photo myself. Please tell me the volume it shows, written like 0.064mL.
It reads 0.06mL
